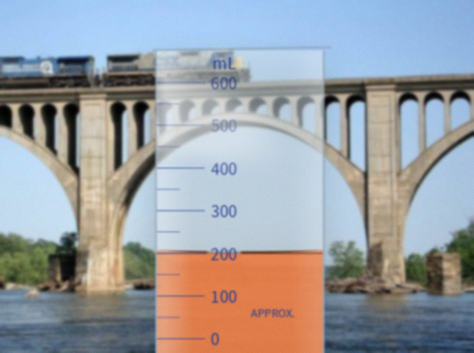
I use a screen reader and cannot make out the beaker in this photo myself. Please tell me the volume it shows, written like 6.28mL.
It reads 200mL
